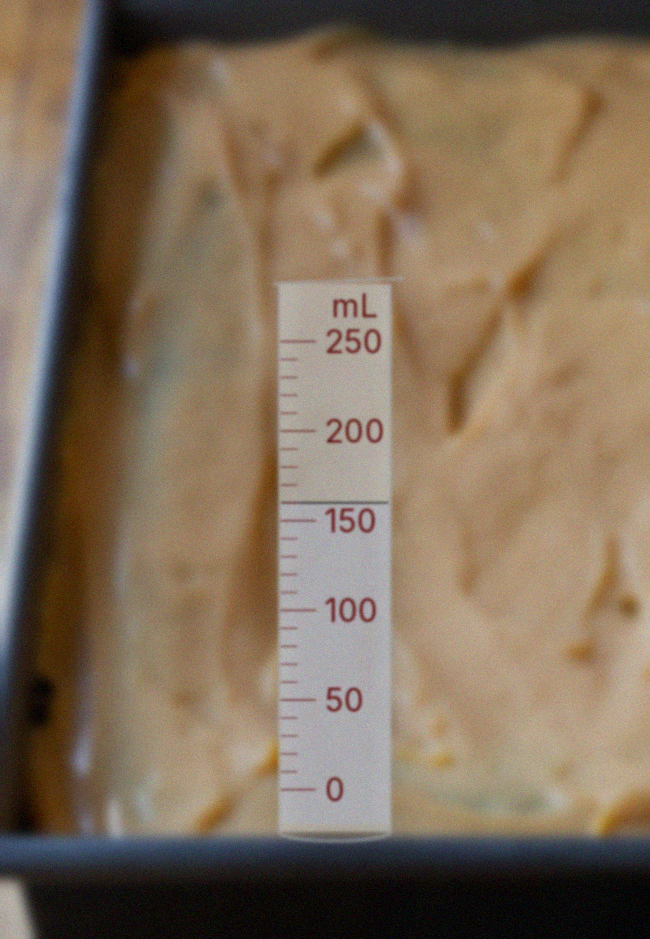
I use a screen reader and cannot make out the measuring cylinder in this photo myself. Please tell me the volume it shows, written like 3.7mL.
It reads 160mL
